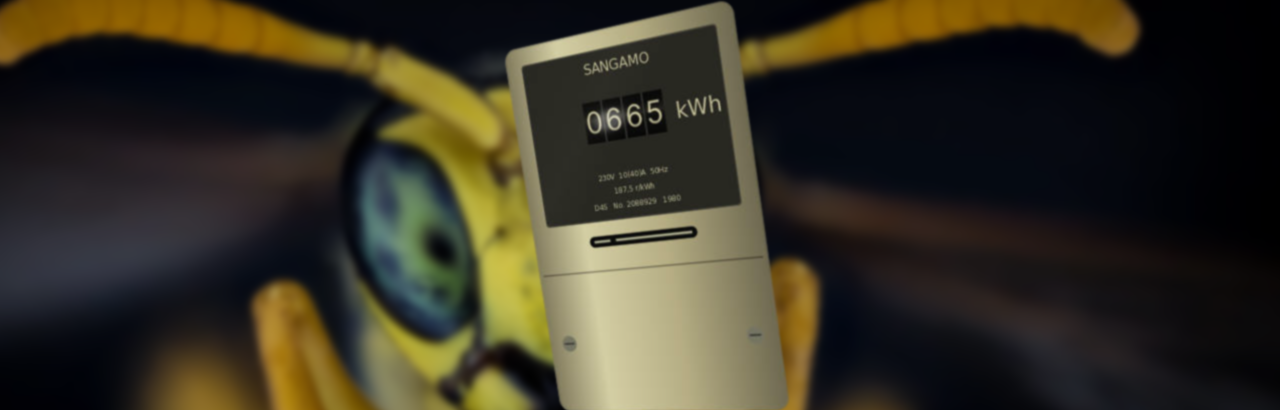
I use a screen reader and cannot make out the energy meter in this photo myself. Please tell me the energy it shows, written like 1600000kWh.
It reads 665kWh
